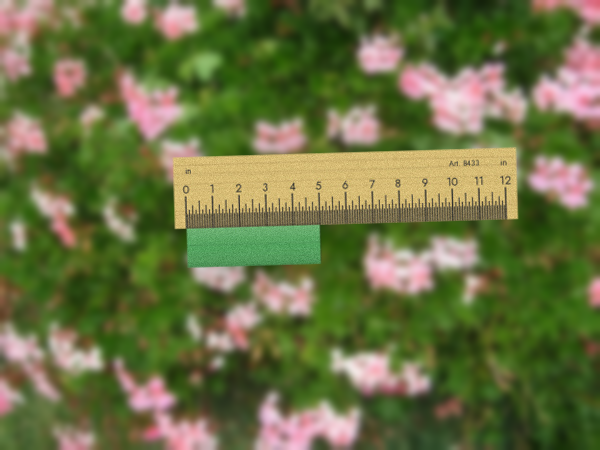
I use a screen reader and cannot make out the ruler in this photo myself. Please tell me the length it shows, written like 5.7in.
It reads 5in
